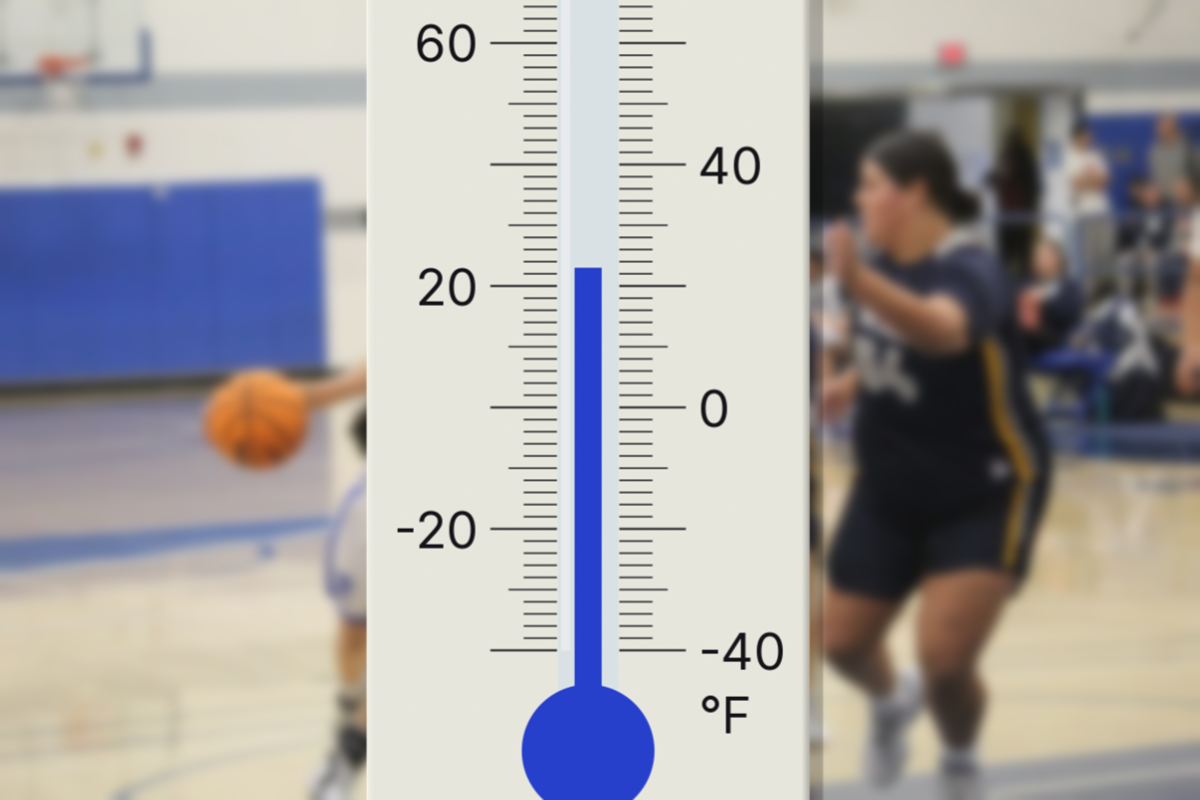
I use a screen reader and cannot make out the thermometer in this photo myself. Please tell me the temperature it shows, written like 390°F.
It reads 23°F
